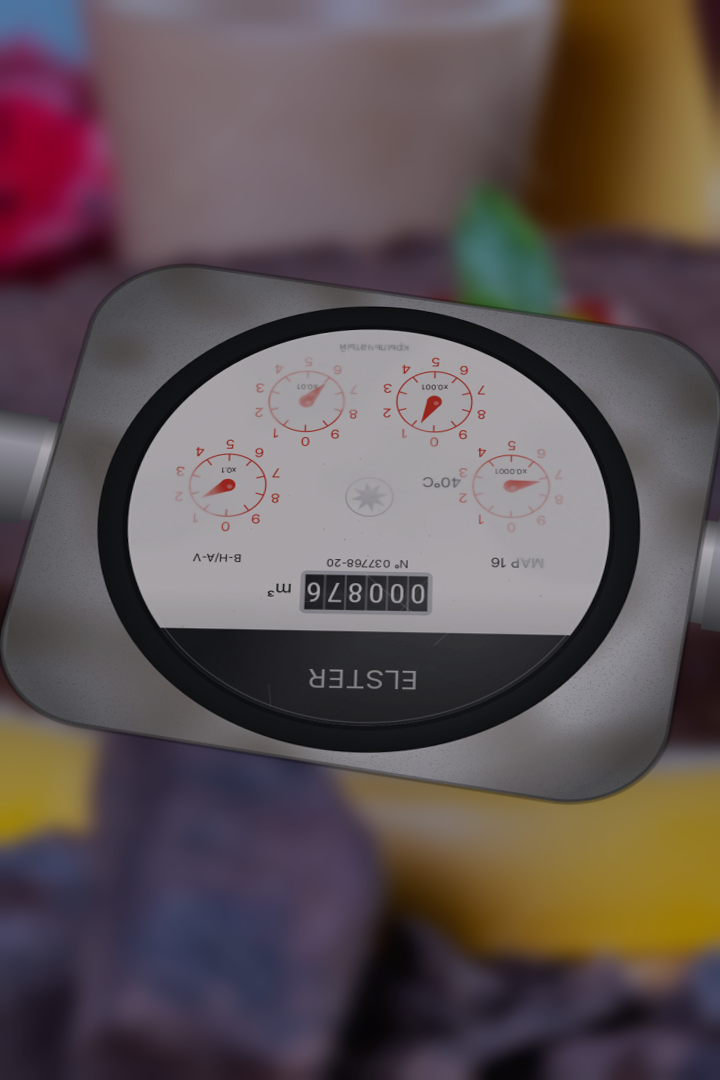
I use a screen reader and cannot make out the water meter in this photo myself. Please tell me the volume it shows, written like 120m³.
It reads 876.1607m³
